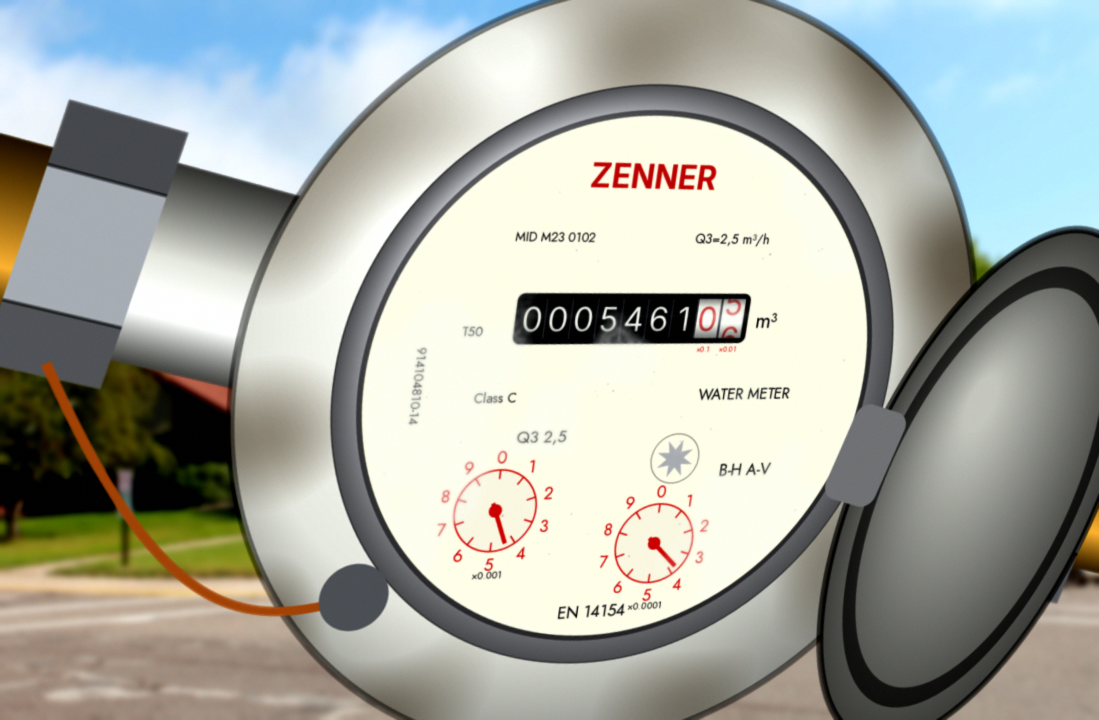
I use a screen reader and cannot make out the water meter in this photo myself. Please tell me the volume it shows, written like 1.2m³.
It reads 5461.0543m³
